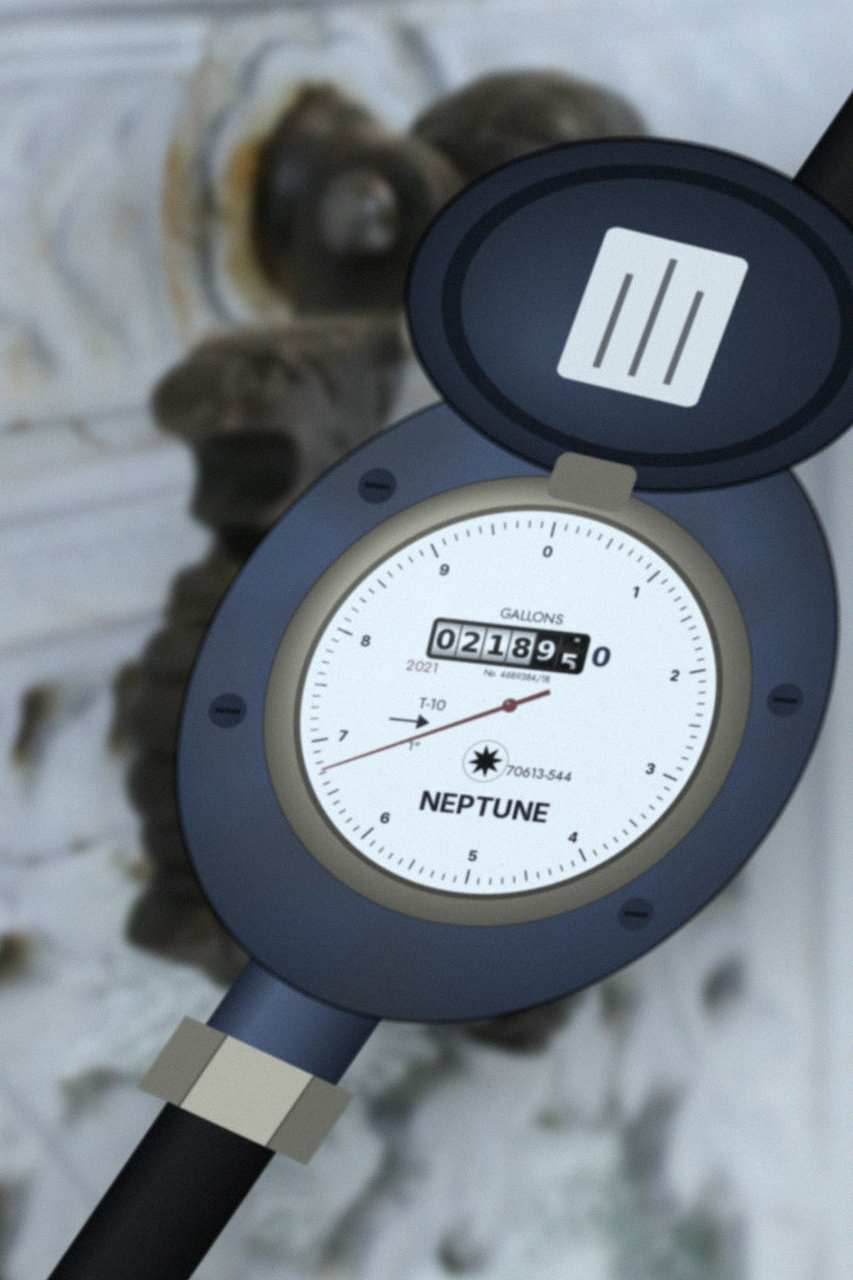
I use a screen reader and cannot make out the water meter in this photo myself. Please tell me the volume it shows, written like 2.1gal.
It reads 218946.7gal
